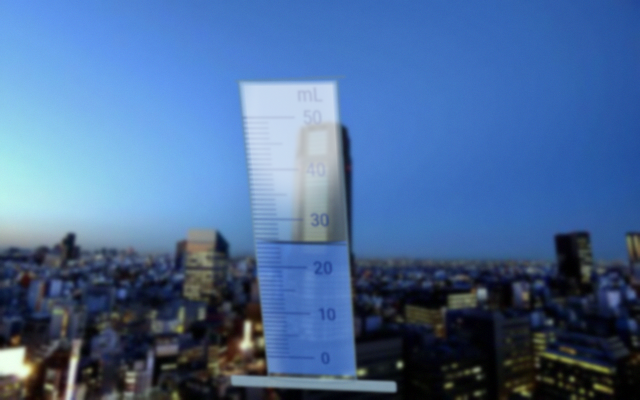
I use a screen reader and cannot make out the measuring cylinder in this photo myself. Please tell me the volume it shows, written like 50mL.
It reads 25mL
